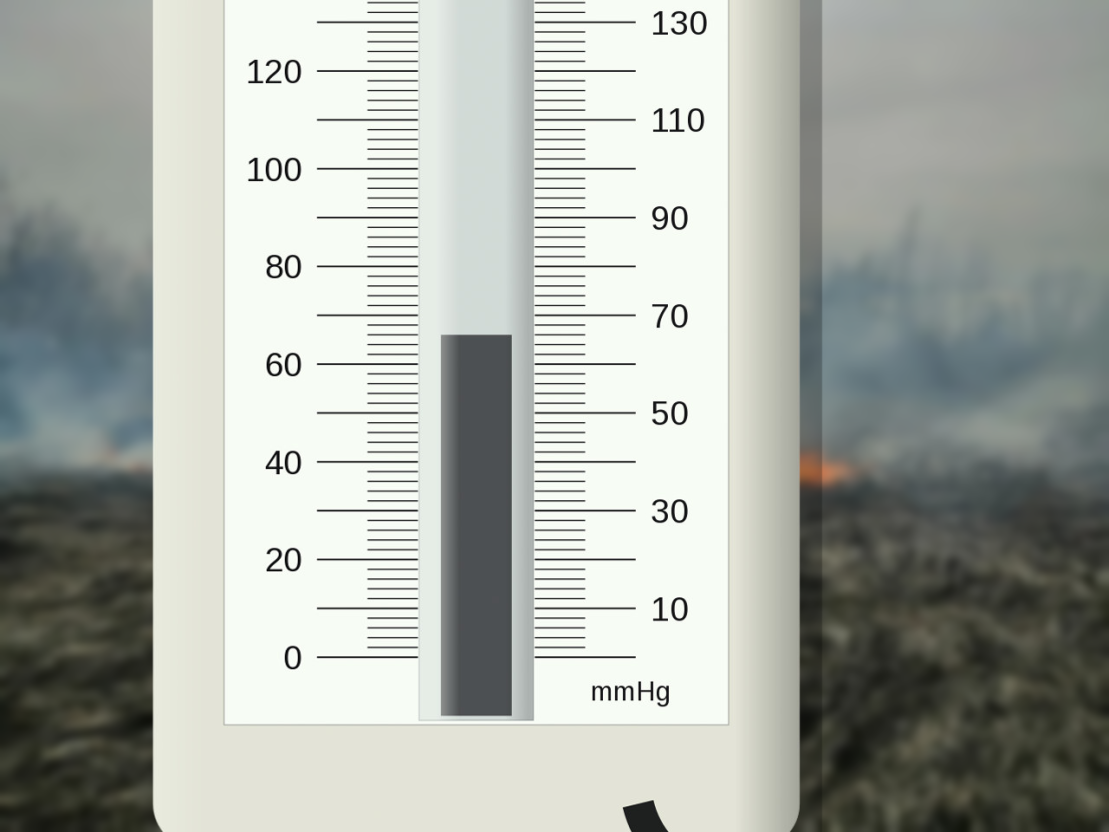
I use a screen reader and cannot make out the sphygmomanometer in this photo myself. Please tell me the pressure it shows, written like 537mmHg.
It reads 66mmHg
